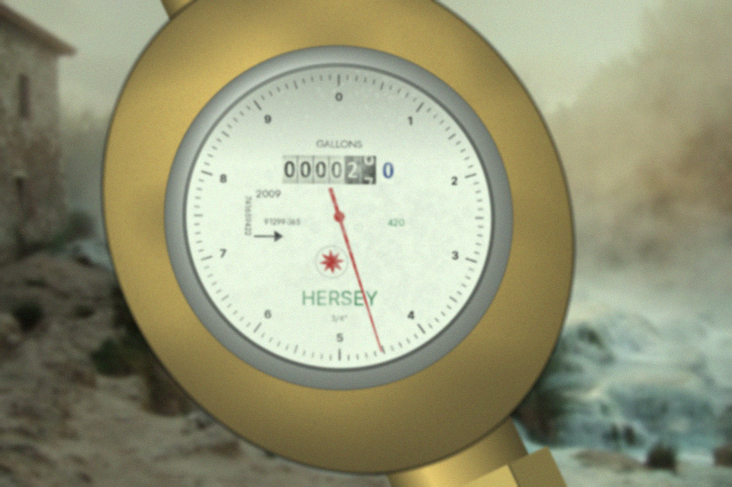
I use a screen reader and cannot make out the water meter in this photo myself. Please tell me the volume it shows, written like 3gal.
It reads 264.5gal
